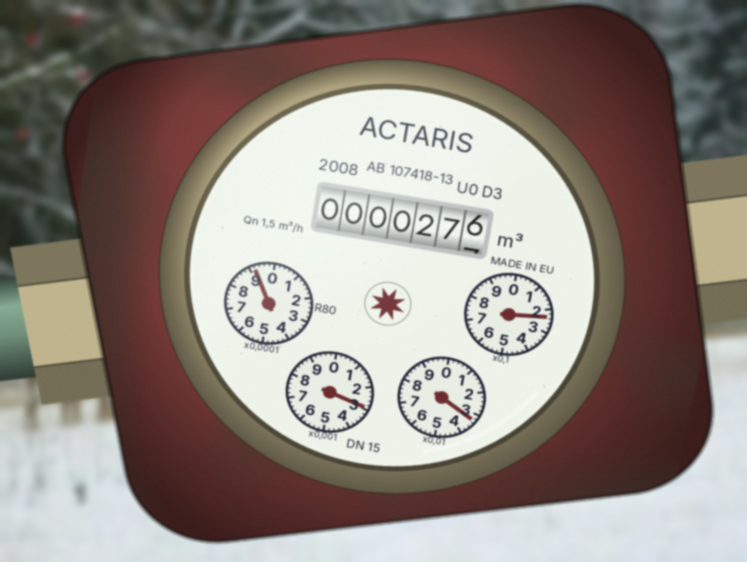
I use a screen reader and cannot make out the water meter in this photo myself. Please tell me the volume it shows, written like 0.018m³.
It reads 276.2329m³
